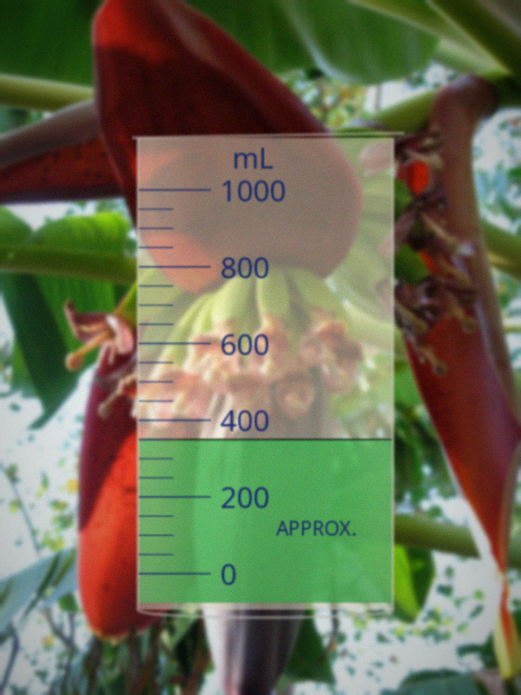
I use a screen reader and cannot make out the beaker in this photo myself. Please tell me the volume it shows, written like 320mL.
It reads 350mL
